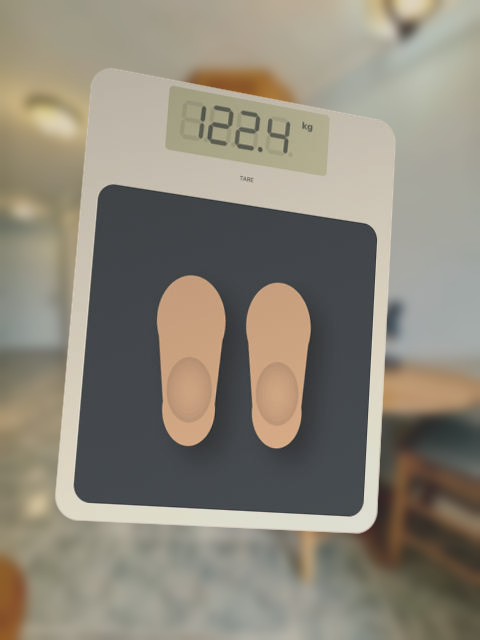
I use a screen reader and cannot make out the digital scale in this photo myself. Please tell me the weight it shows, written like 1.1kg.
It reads 122.4kg
